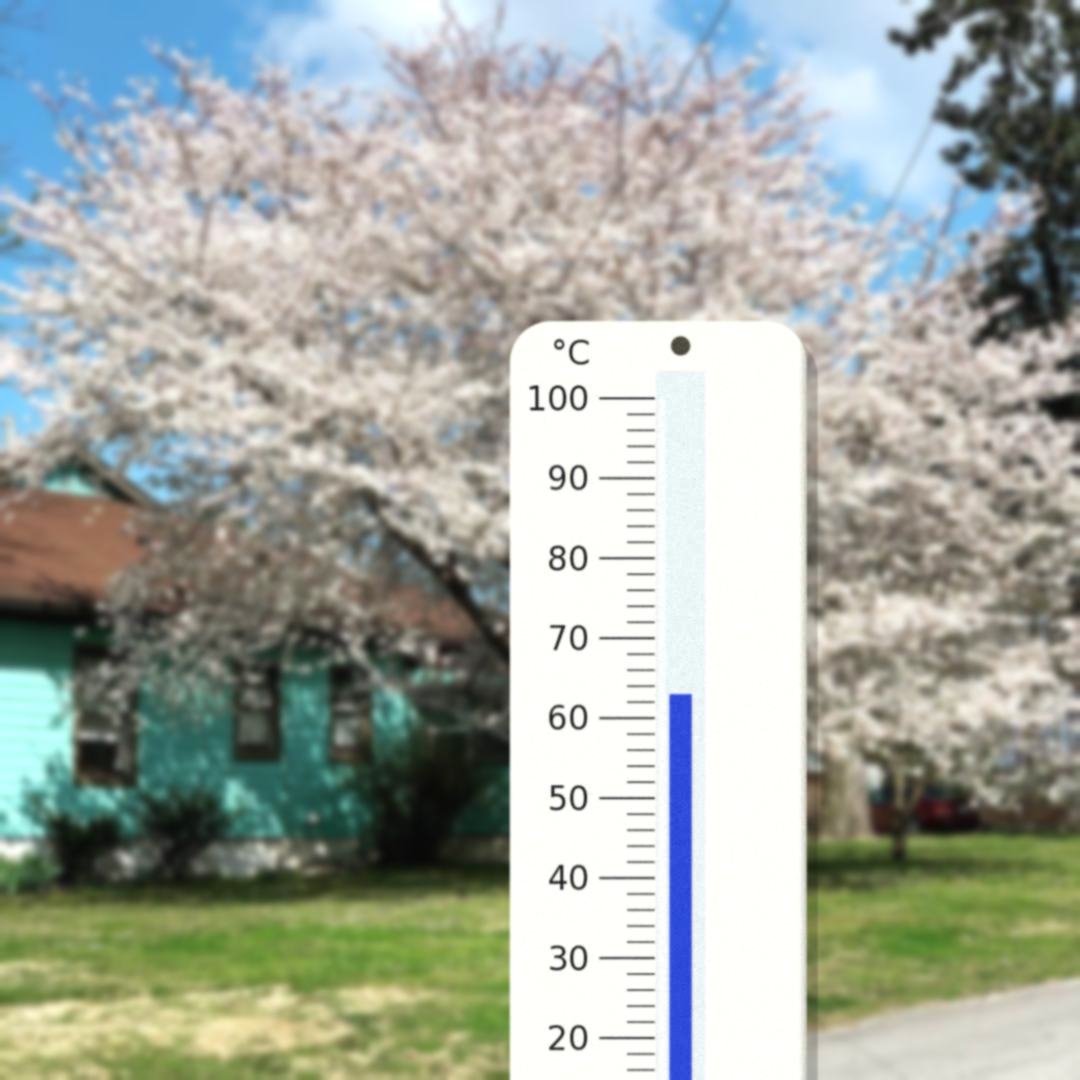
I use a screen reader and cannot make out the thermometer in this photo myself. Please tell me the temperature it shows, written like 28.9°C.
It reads 63°C
